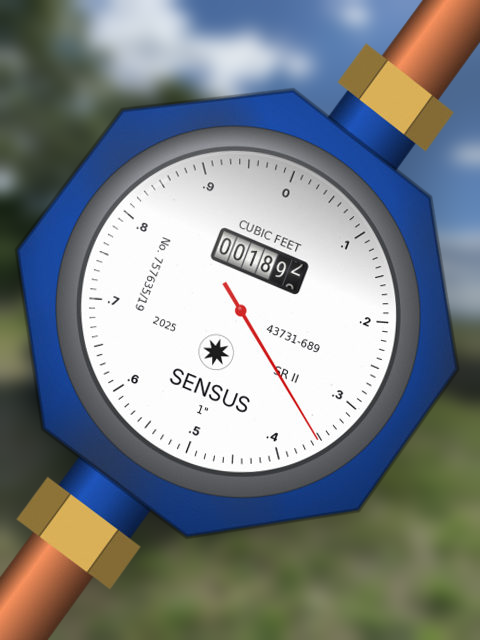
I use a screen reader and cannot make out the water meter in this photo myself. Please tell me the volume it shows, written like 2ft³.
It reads 1892.35ft³
